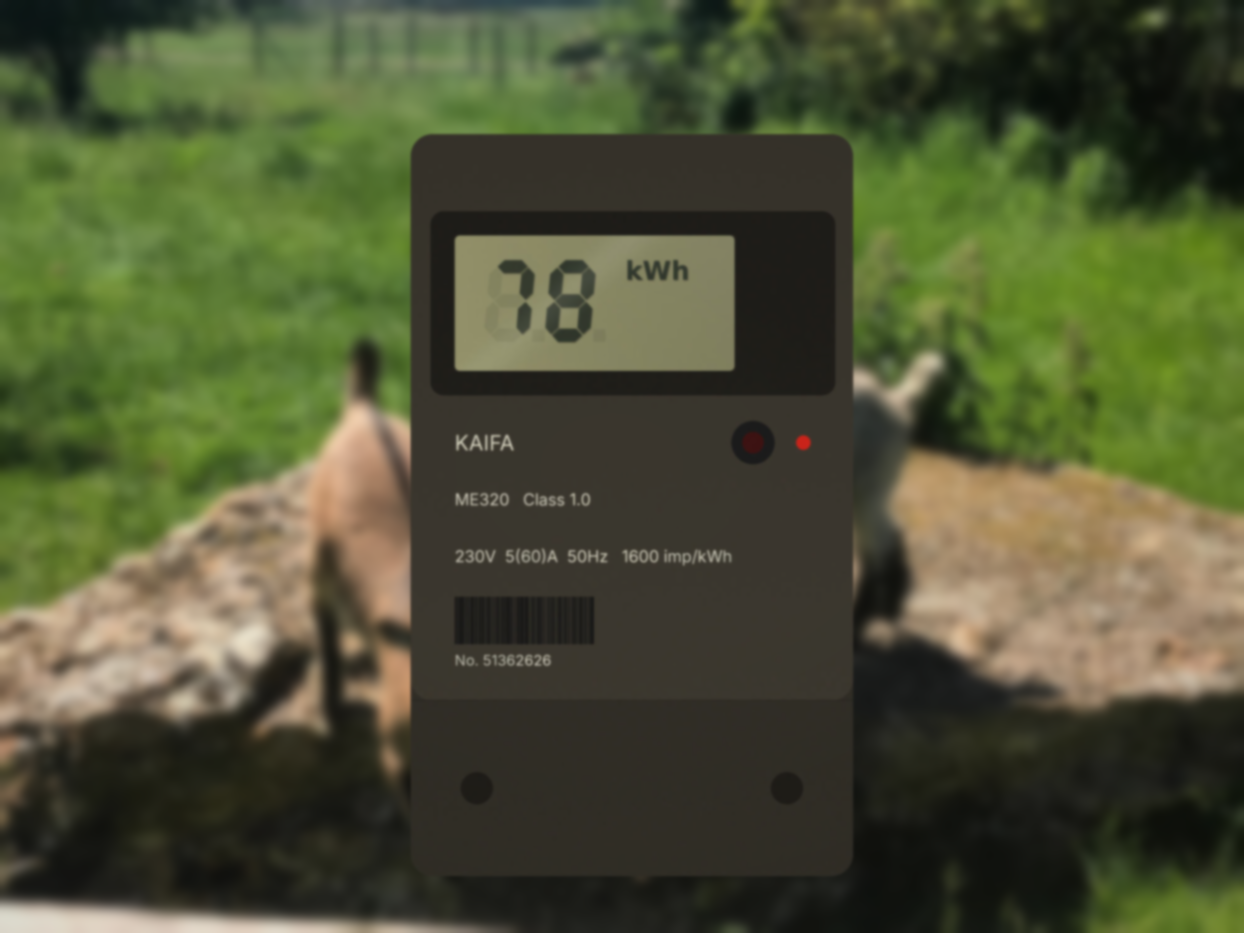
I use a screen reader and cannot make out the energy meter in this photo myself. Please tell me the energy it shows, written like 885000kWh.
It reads 78kWh
